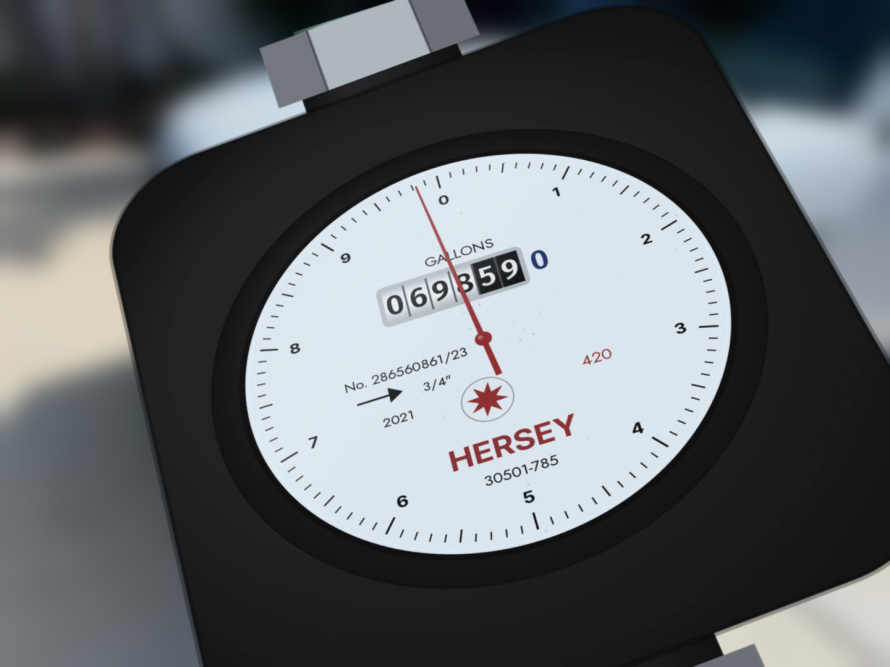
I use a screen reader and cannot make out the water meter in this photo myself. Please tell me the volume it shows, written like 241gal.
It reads 698589.8gal
